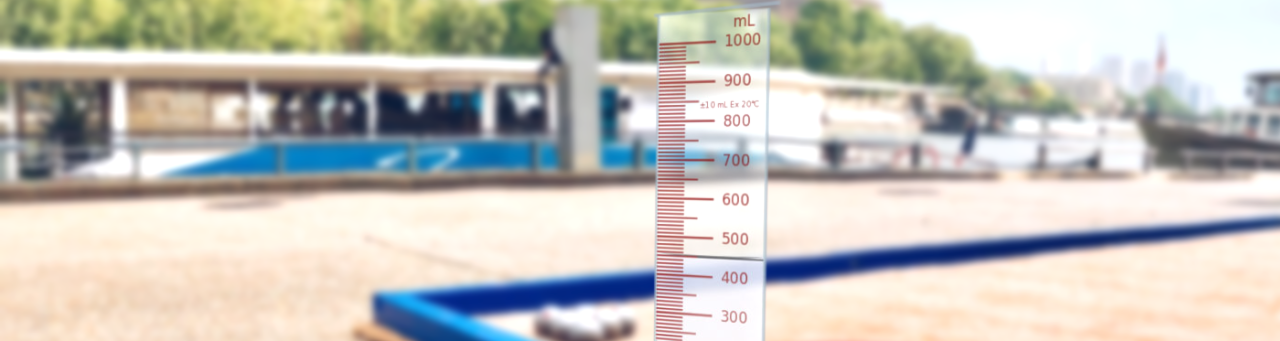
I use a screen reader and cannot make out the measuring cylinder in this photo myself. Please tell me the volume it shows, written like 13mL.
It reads 450mL
